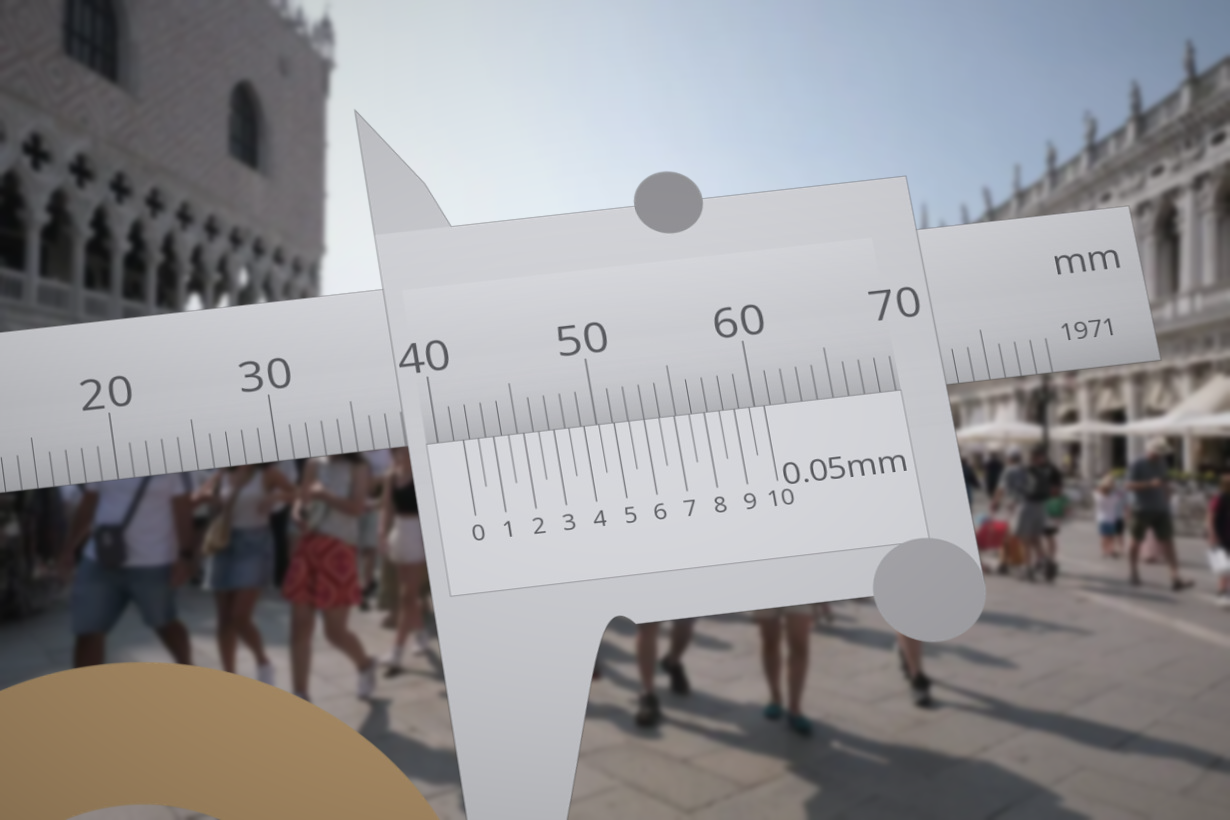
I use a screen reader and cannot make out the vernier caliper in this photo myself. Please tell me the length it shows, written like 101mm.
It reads 41.6mm
